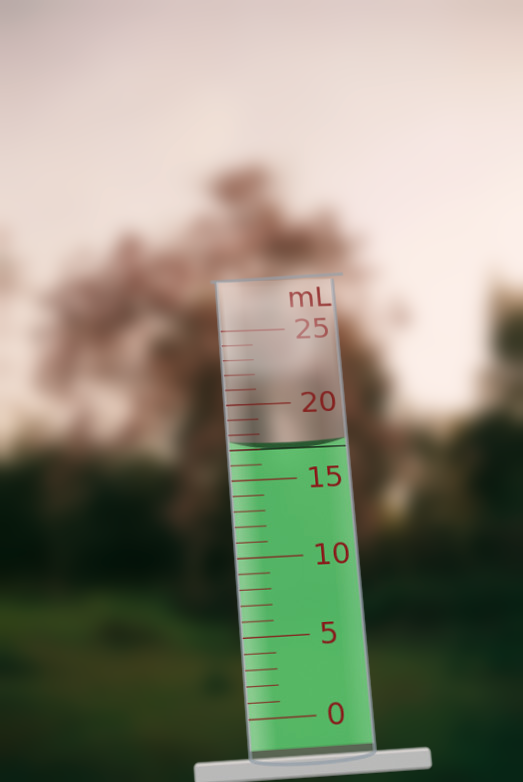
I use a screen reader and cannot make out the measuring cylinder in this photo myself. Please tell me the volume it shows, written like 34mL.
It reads 17mL
